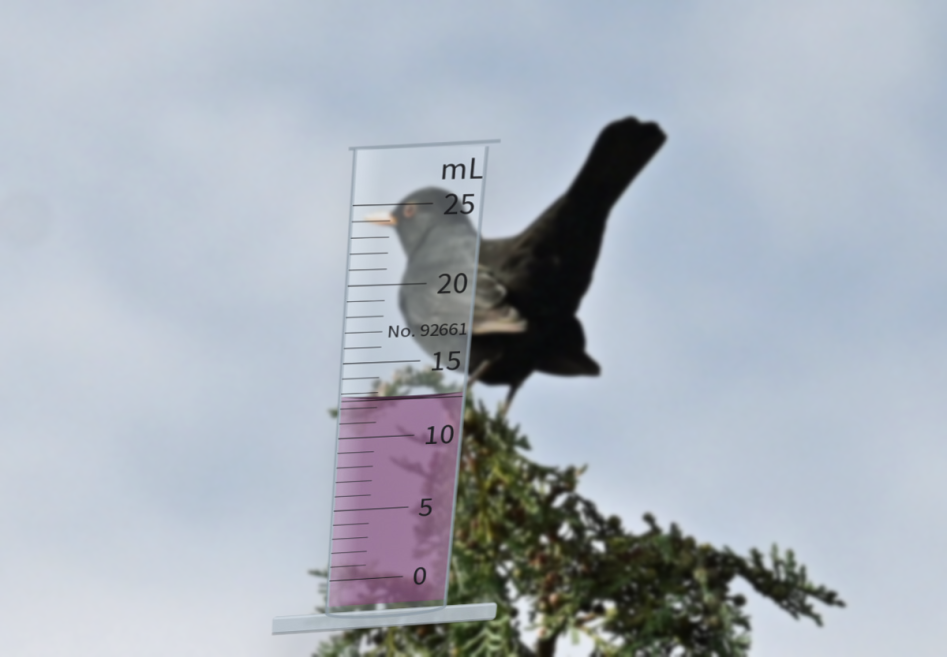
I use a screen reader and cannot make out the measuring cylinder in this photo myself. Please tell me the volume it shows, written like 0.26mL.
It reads 12.5mL
